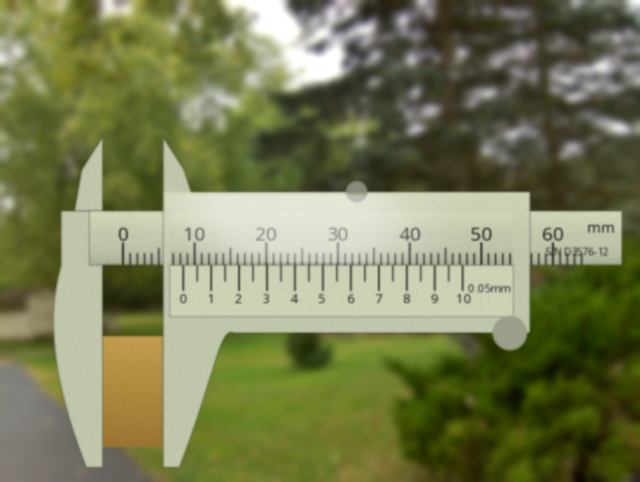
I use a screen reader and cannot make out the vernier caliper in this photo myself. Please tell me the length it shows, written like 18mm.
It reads 8.4mm
